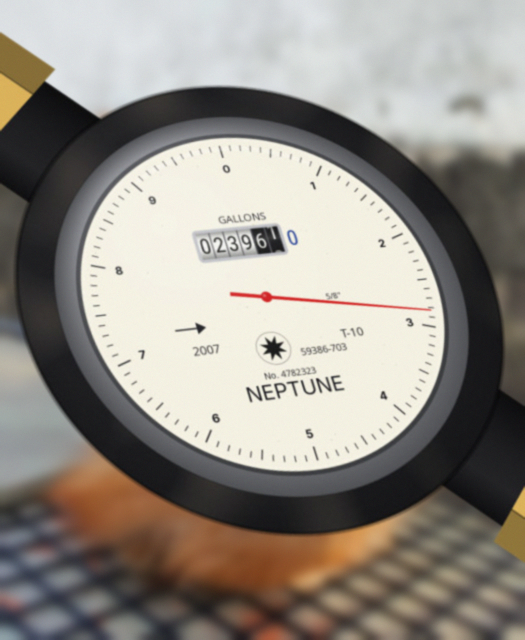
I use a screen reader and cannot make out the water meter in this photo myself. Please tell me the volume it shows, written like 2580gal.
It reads 239612.8gal
